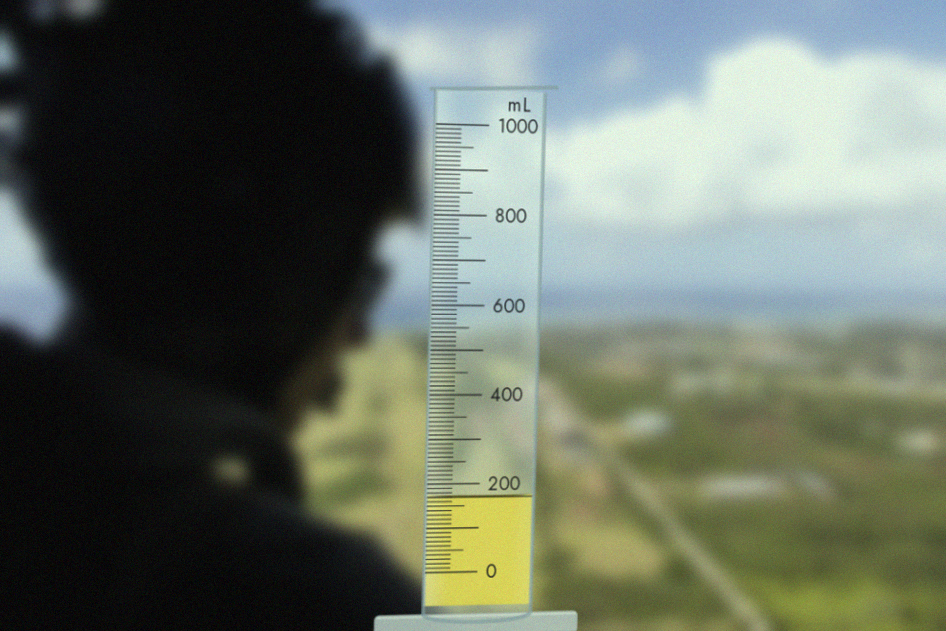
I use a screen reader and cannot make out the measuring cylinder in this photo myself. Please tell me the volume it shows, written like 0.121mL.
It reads 170mL
